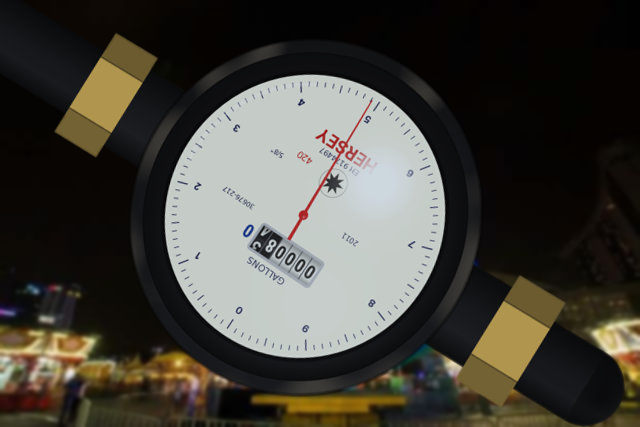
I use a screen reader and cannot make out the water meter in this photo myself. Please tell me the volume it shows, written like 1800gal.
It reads 834.9gal
